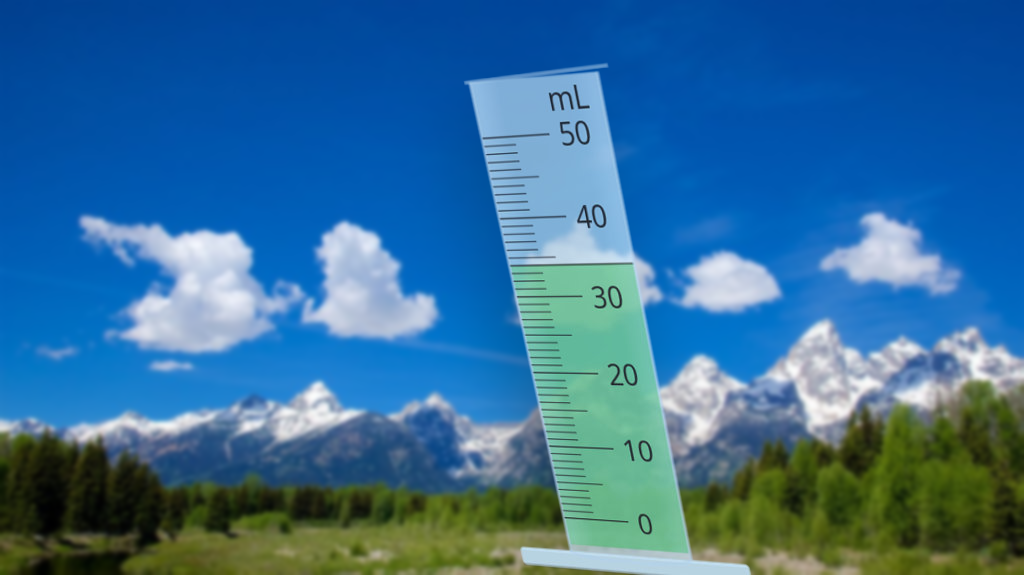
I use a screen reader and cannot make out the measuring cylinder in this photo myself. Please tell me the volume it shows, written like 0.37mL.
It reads 34mL
